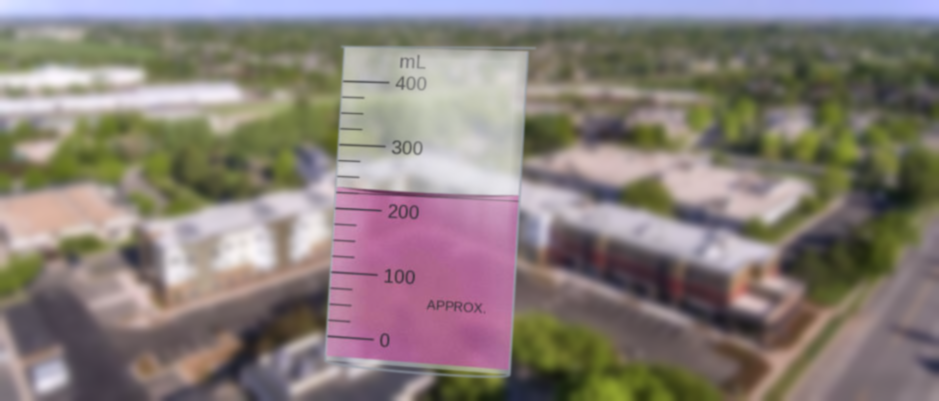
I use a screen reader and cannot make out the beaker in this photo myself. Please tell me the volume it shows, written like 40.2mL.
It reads 225mL
